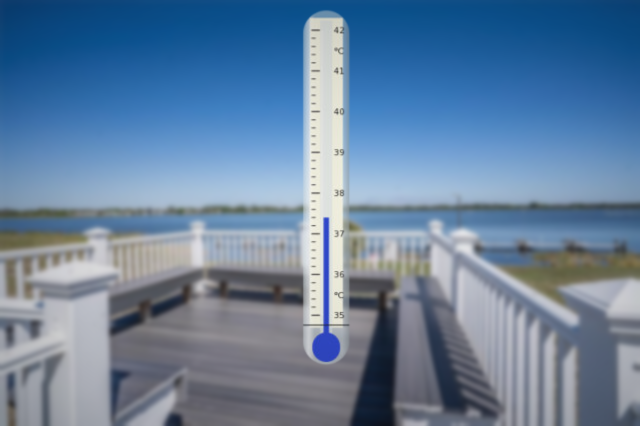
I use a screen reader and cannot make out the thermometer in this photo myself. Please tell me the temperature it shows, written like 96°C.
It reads 37.4°C
